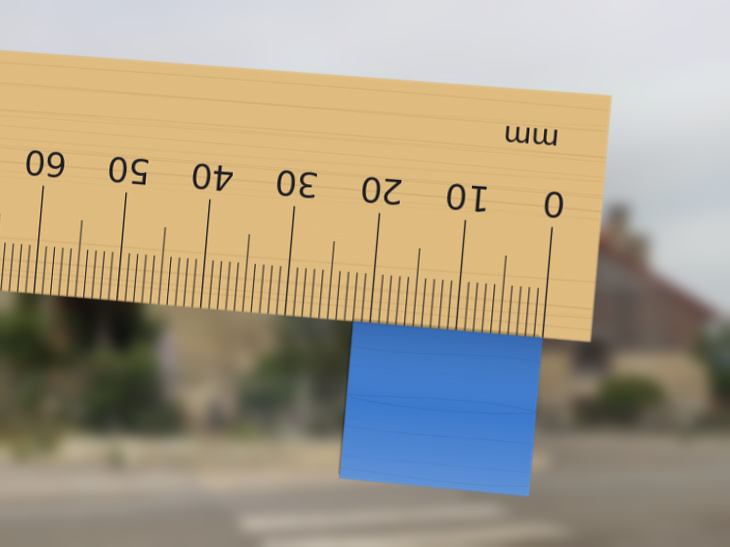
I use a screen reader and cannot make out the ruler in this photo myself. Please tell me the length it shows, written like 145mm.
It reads 22mm
